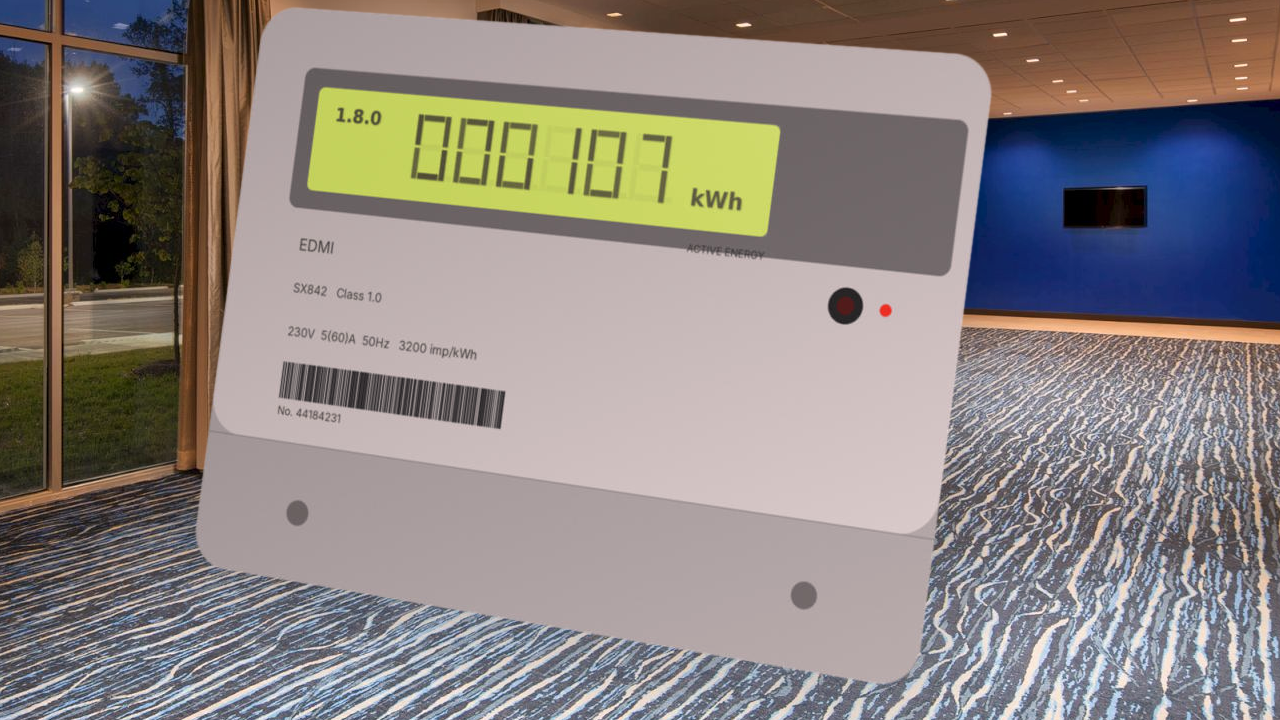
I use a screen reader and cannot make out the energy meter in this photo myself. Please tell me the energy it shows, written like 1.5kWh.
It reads 107kWh
